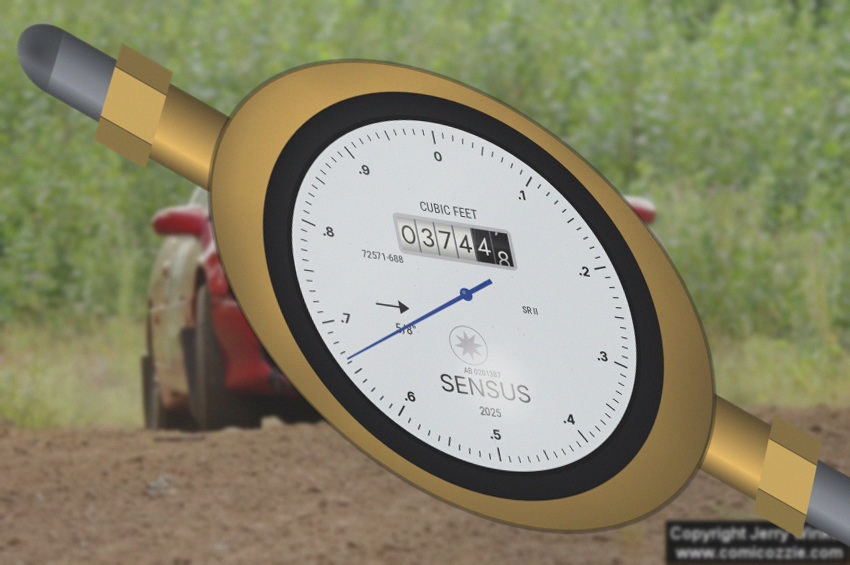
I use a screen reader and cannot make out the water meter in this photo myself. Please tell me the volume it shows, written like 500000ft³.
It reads 37447.66ft³
